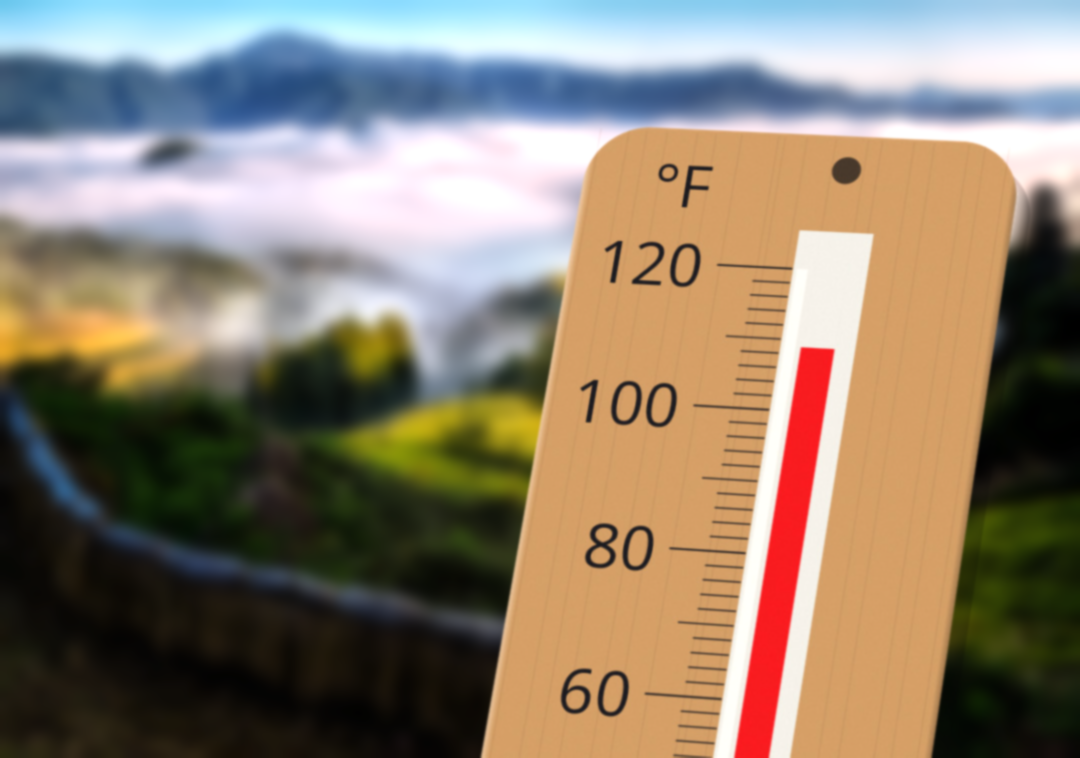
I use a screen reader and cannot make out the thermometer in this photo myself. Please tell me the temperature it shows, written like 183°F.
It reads 109°F
